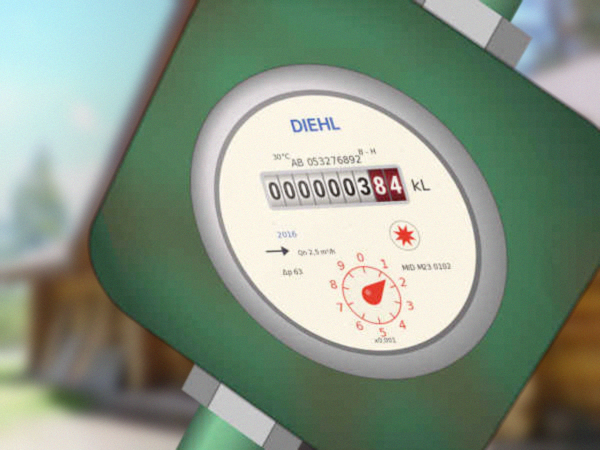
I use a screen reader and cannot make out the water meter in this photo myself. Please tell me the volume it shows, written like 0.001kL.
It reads 3.841kL
